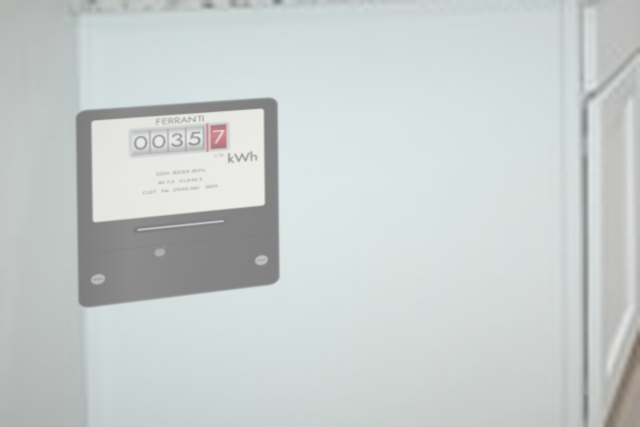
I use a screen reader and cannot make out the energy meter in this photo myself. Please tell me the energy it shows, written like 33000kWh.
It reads 35.7kWh
